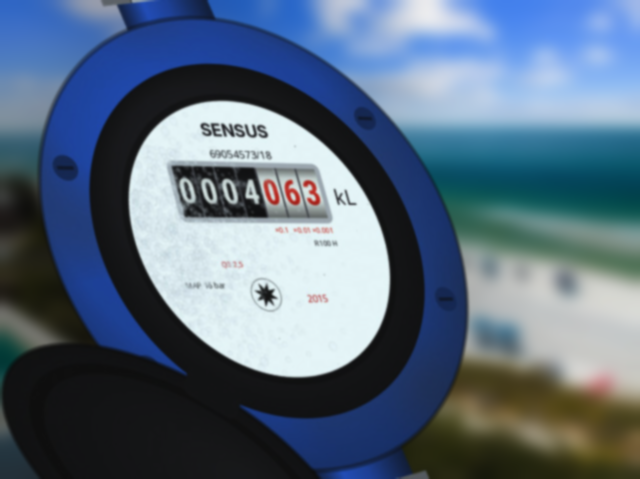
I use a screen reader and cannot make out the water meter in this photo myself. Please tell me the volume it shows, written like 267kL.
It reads 4.063kL
